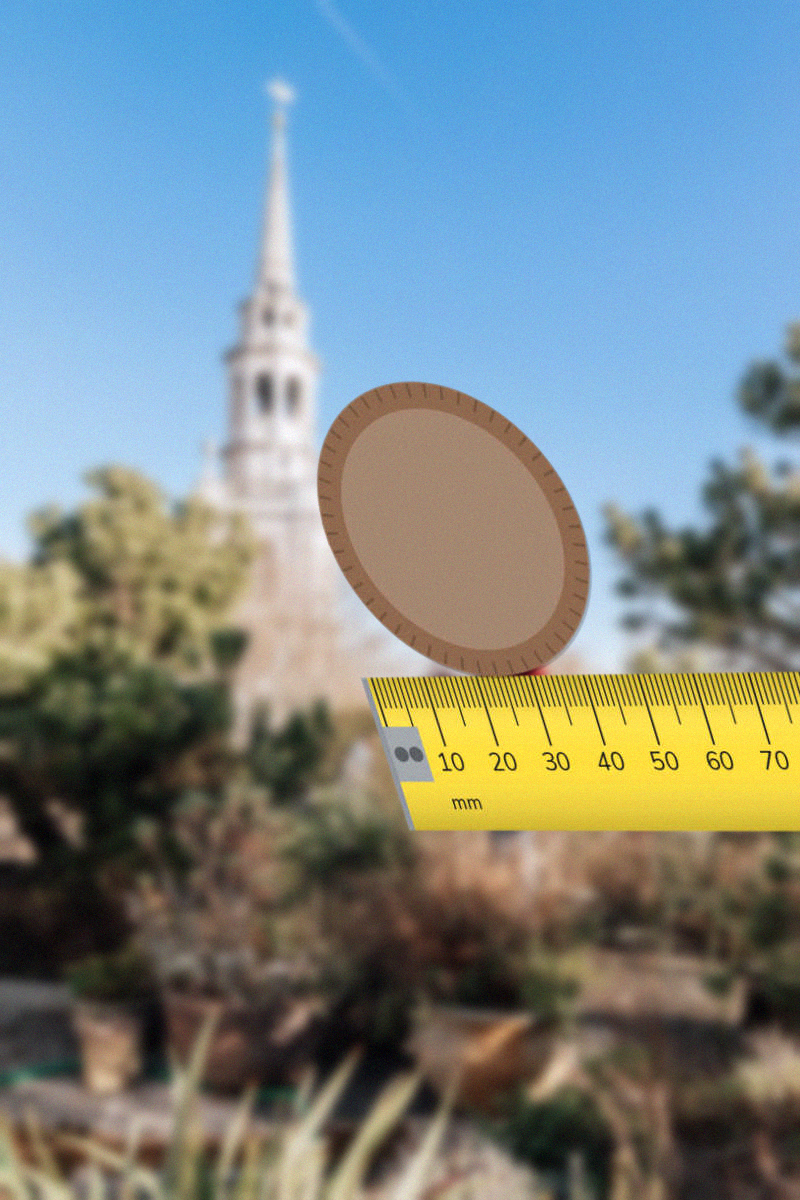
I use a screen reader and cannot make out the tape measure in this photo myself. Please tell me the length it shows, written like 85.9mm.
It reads 48mm
